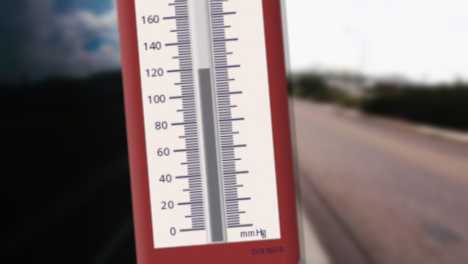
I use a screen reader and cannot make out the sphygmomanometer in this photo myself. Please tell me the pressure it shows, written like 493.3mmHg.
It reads 120mmHg
